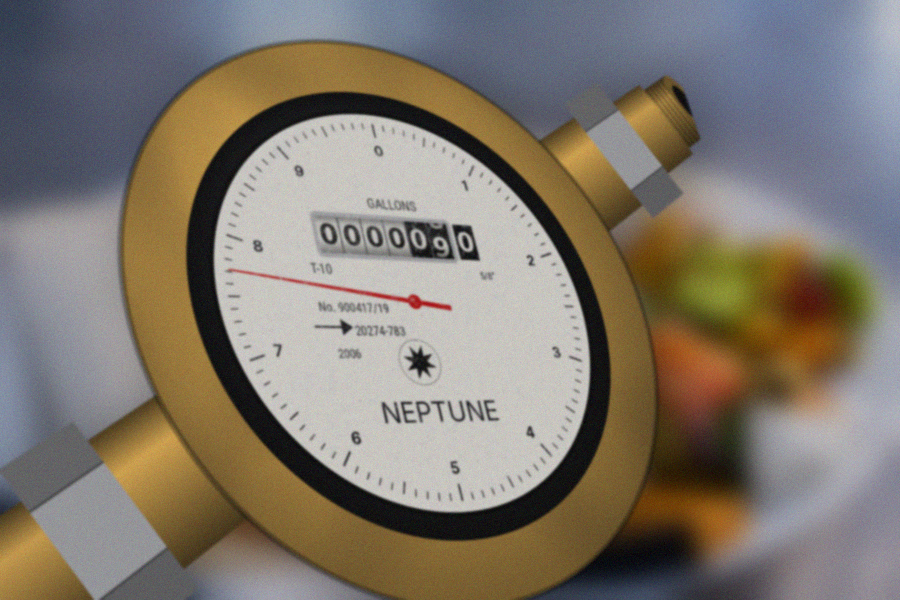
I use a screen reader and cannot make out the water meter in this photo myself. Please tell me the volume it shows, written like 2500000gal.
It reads 87.7gal
